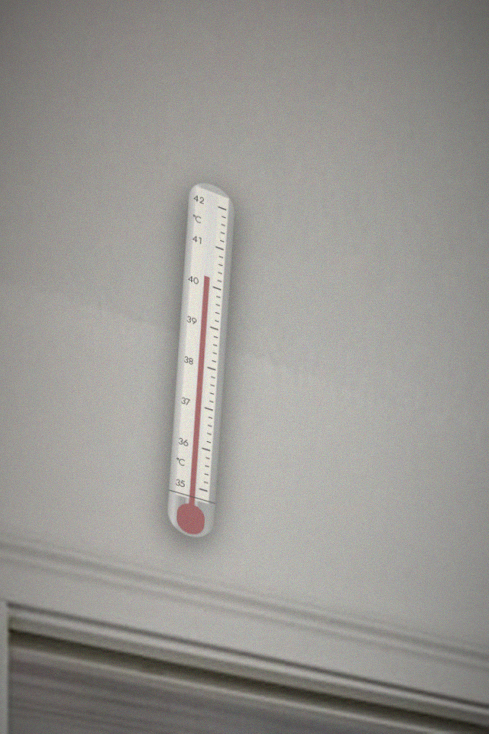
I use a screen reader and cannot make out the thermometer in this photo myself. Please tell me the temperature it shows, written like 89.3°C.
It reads 40.2°C
